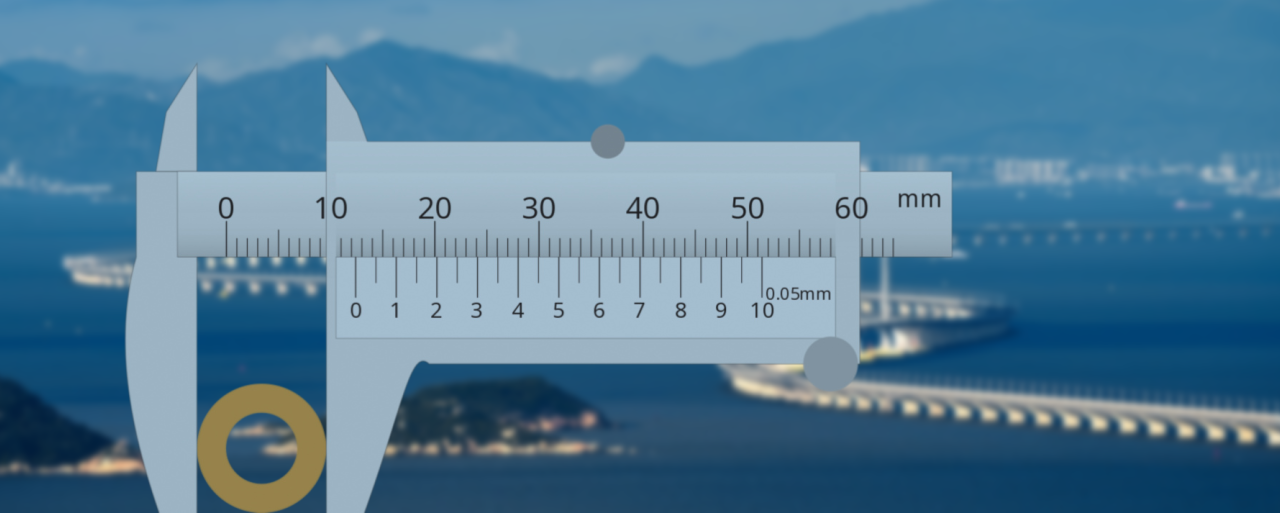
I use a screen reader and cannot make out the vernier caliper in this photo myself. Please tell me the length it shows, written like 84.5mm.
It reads 12.4mm
